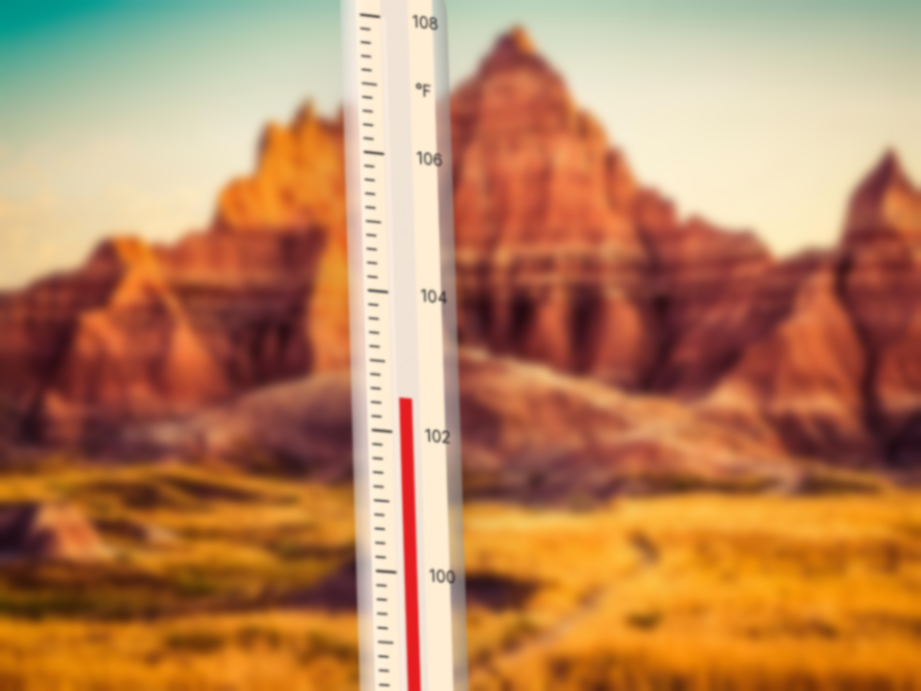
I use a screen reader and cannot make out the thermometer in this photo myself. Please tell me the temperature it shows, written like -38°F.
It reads 102.5°F
